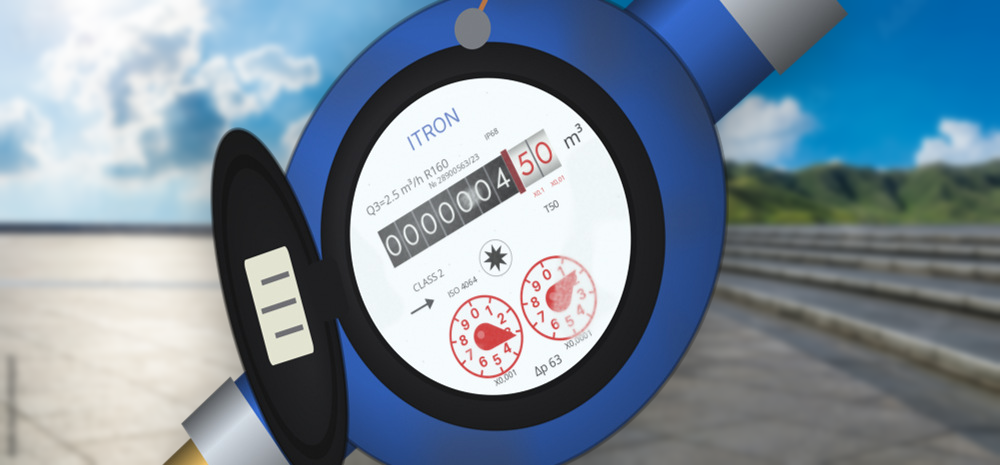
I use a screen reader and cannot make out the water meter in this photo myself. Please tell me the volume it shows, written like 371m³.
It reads 4.5031m³
